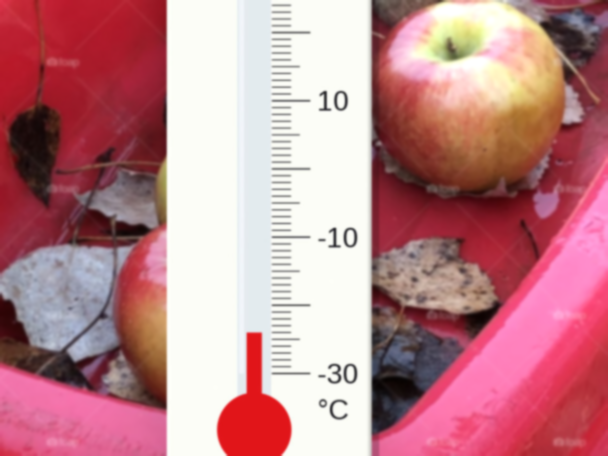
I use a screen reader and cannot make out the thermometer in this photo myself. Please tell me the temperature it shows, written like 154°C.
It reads -24°C
